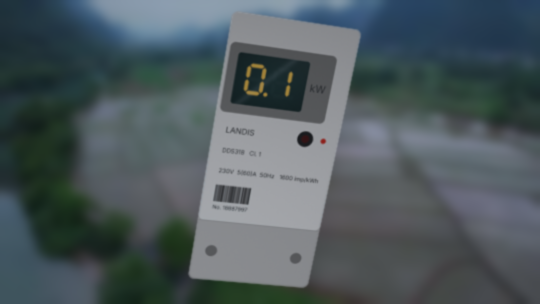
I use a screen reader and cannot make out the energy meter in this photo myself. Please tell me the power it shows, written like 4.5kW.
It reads 0.1kW
